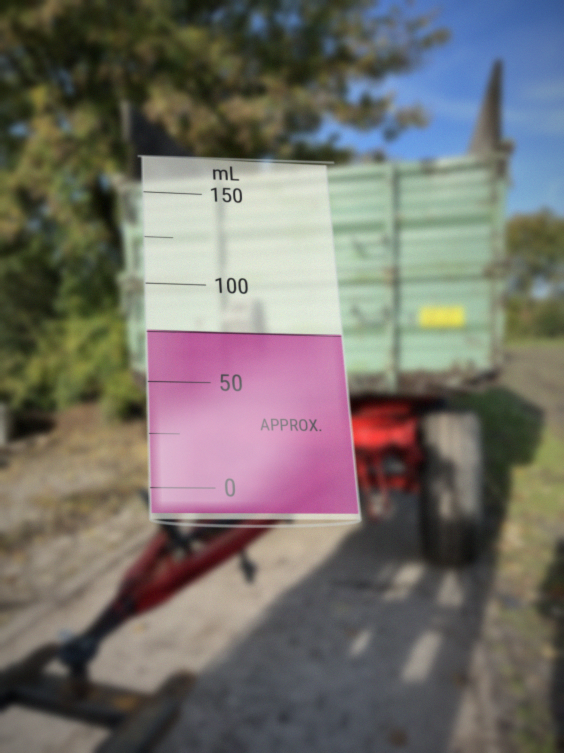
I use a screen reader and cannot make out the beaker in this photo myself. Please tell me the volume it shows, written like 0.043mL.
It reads 75mL
